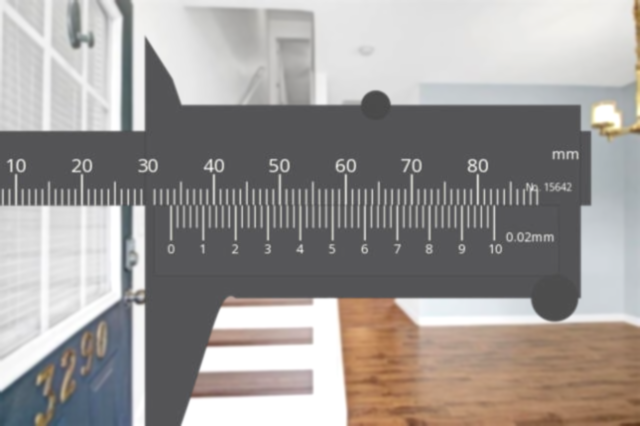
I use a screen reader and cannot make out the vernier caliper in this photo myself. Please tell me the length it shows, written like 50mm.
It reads 33.5mm
